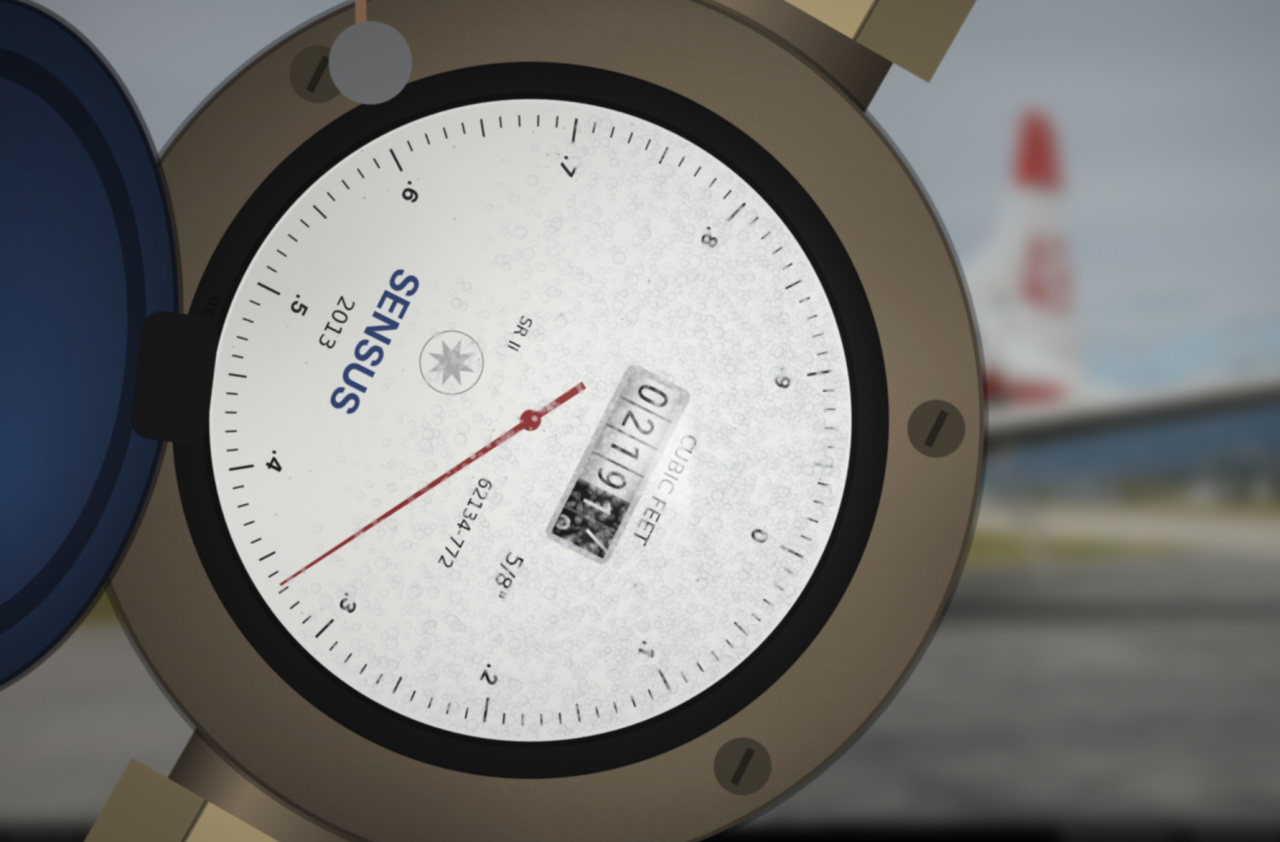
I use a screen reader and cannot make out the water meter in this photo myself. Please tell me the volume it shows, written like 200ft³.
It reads 21917.33ft³
